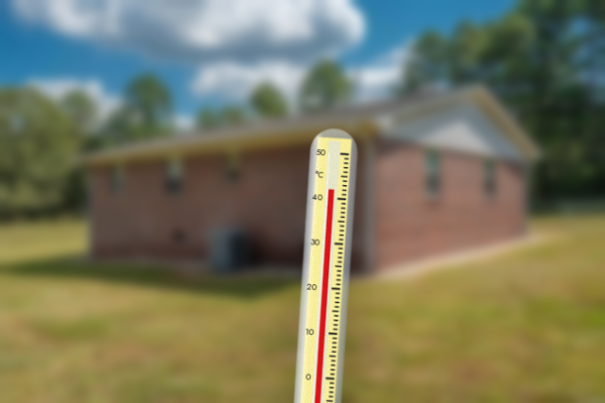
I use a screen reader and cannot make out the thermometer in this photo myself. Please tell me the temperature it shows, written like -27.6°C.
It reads 42°C
